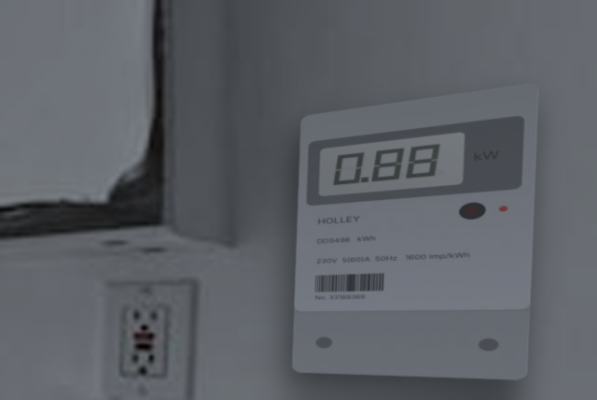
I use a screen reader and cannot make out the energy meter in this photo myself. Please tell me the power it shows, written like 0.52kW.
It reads 0.88kW
